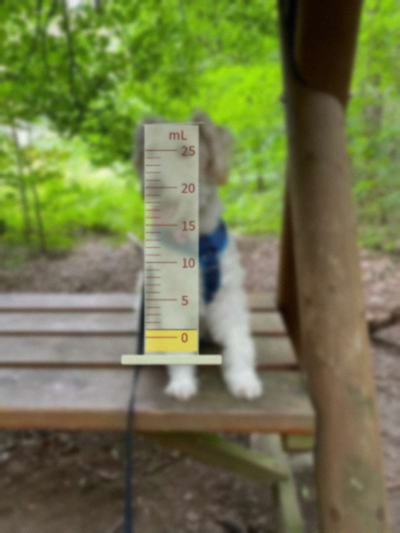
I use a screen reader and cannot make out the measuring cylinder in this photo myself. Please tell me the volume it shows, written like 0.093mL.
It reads 1mL
